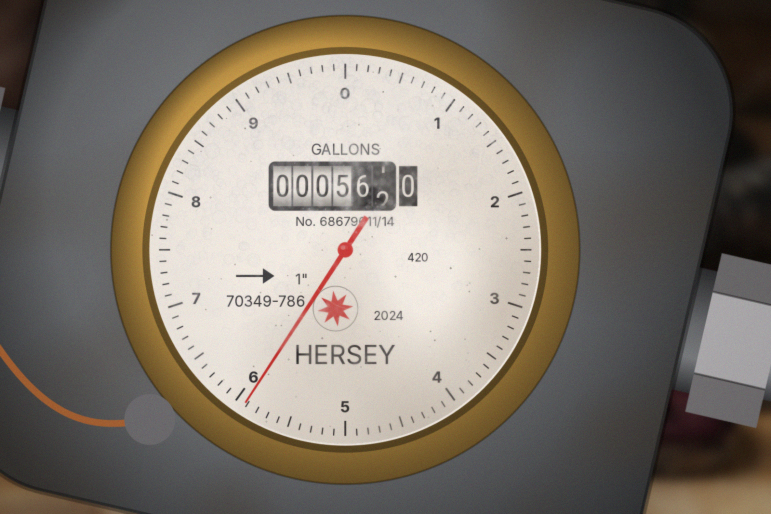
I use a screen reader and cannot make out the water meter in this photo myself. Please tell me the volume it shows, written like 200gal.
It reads 5615.9gal
